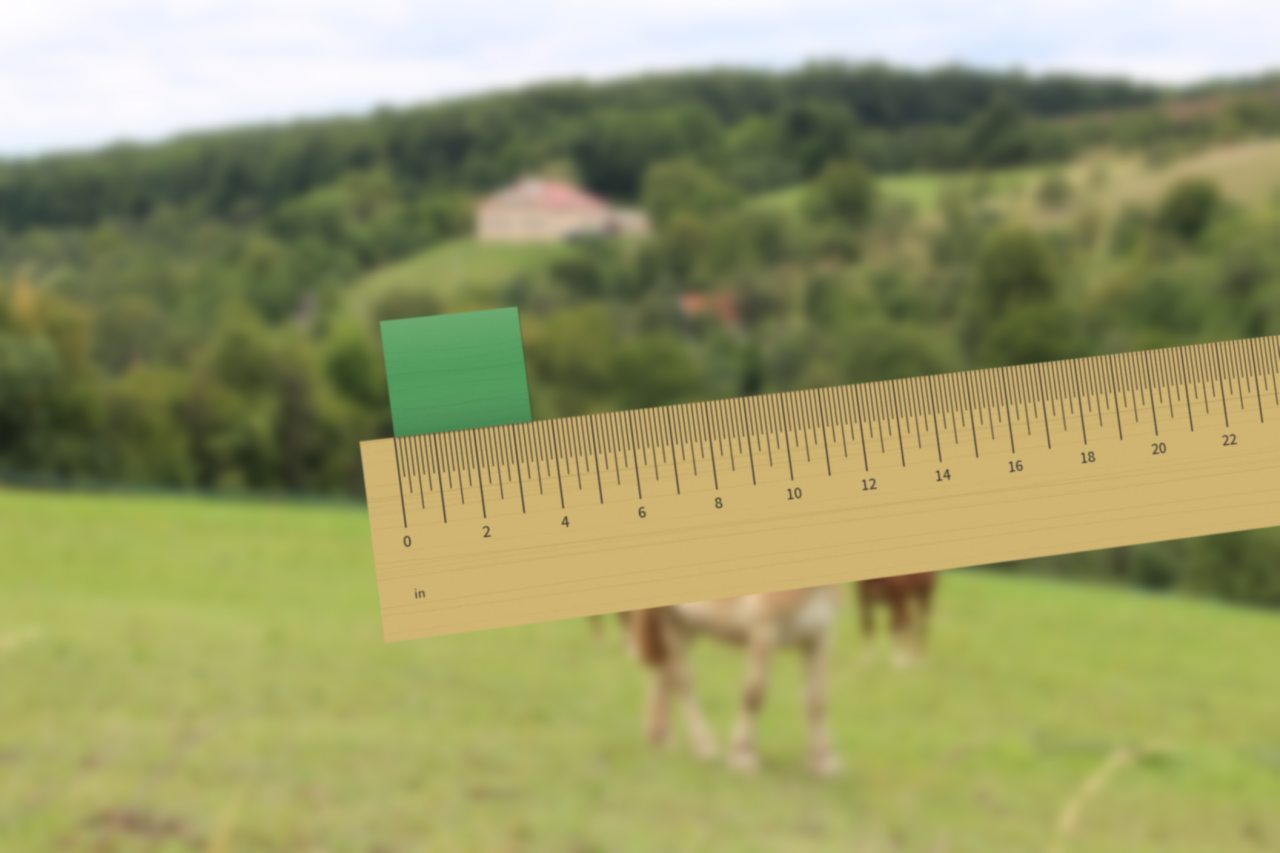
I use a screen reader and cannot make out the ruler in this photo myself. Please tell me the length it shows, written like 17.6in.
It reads 3.5in
